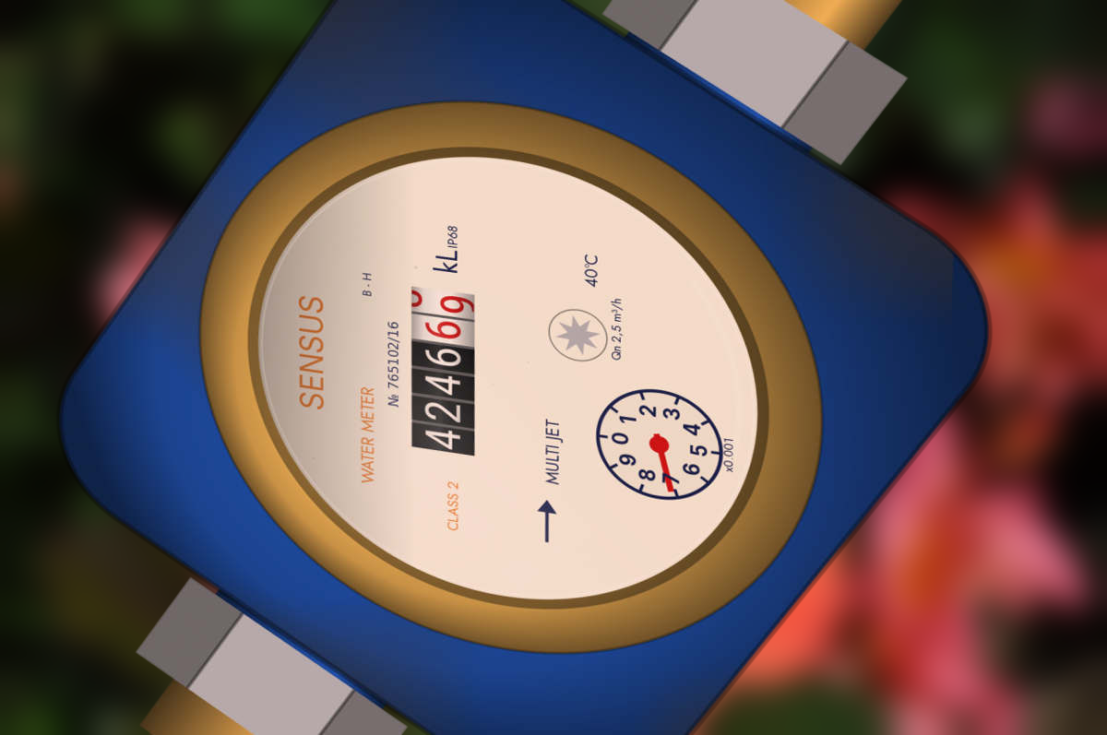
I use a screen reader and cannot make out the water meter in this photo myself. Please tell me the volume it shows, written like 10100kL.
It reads 4246.687kL
